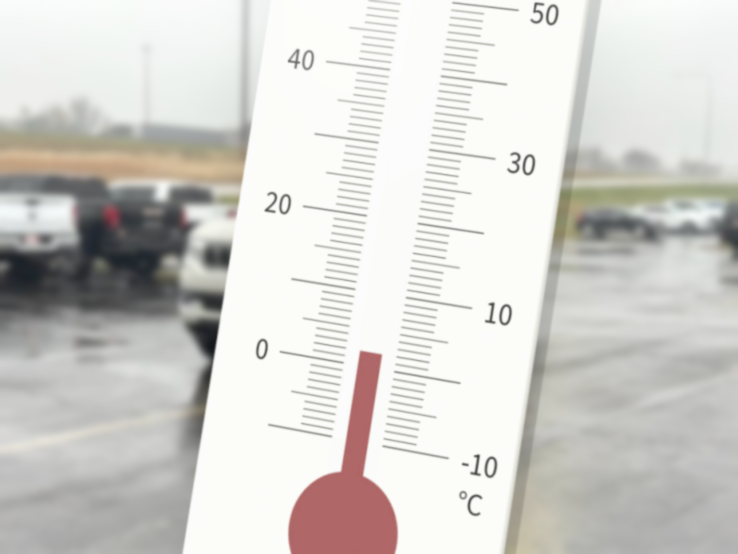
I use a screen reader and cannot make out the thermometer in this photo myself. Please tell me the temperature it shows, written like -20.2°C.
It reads 2°C
